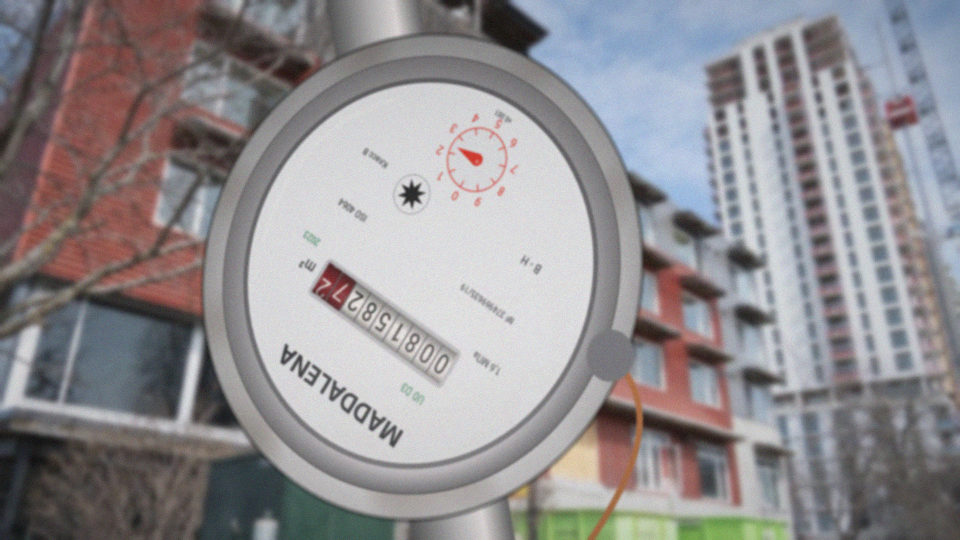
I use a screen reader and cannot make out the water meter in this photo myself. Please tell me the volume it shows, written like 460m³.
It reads 81582.722m³
